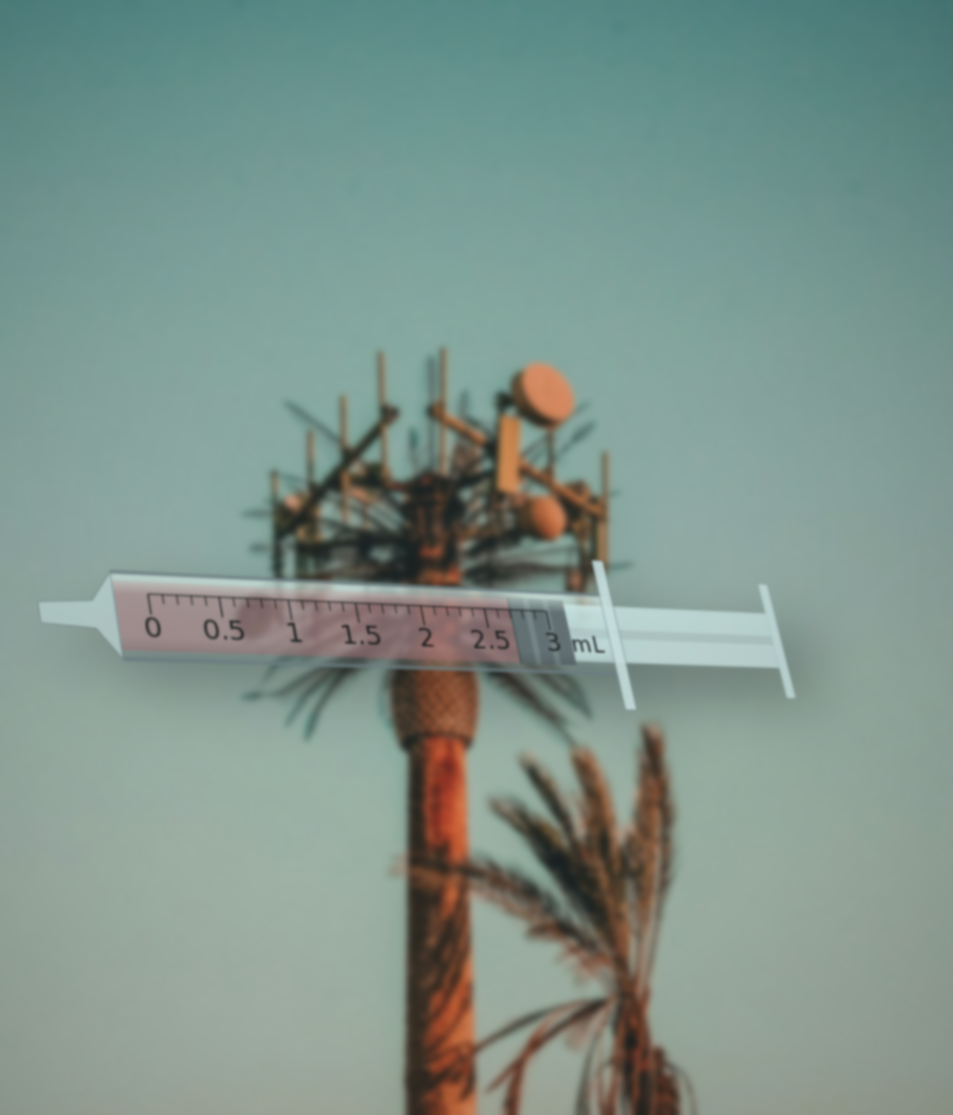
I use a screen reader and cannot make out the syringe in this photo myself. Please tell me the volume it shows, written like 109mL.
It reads 2.7mL
